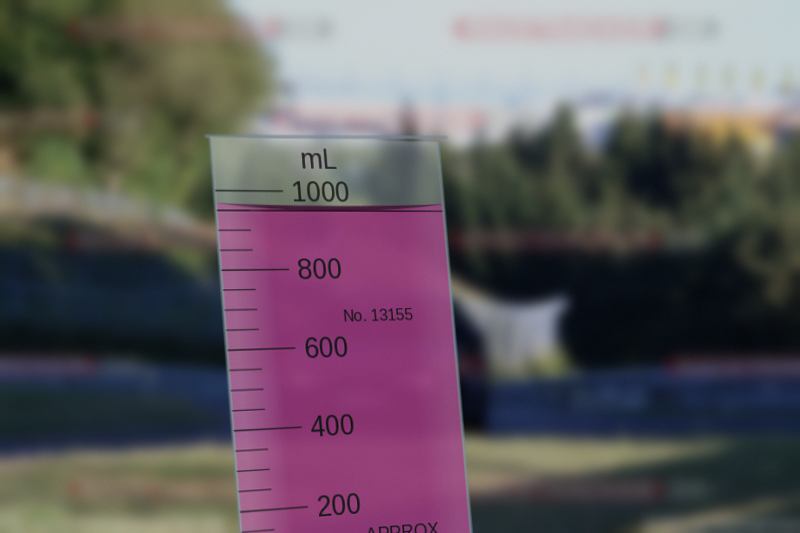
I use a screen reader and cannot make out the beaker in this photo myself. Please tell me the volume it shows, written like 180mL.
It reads 950mL
